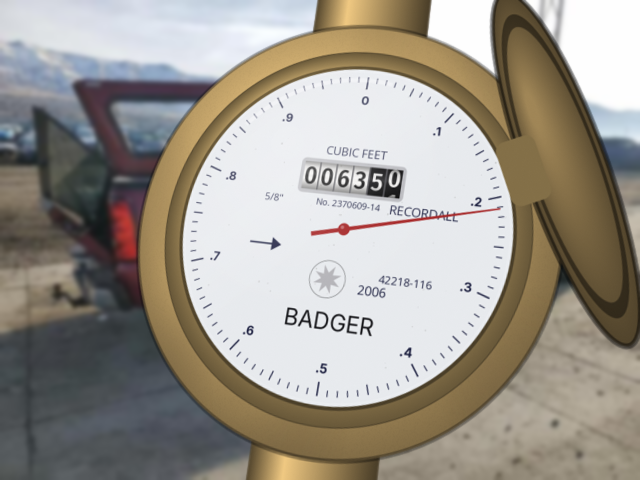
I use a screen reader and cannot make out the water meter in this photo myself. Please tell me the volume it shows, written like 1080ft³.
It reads 6350.21ft³
